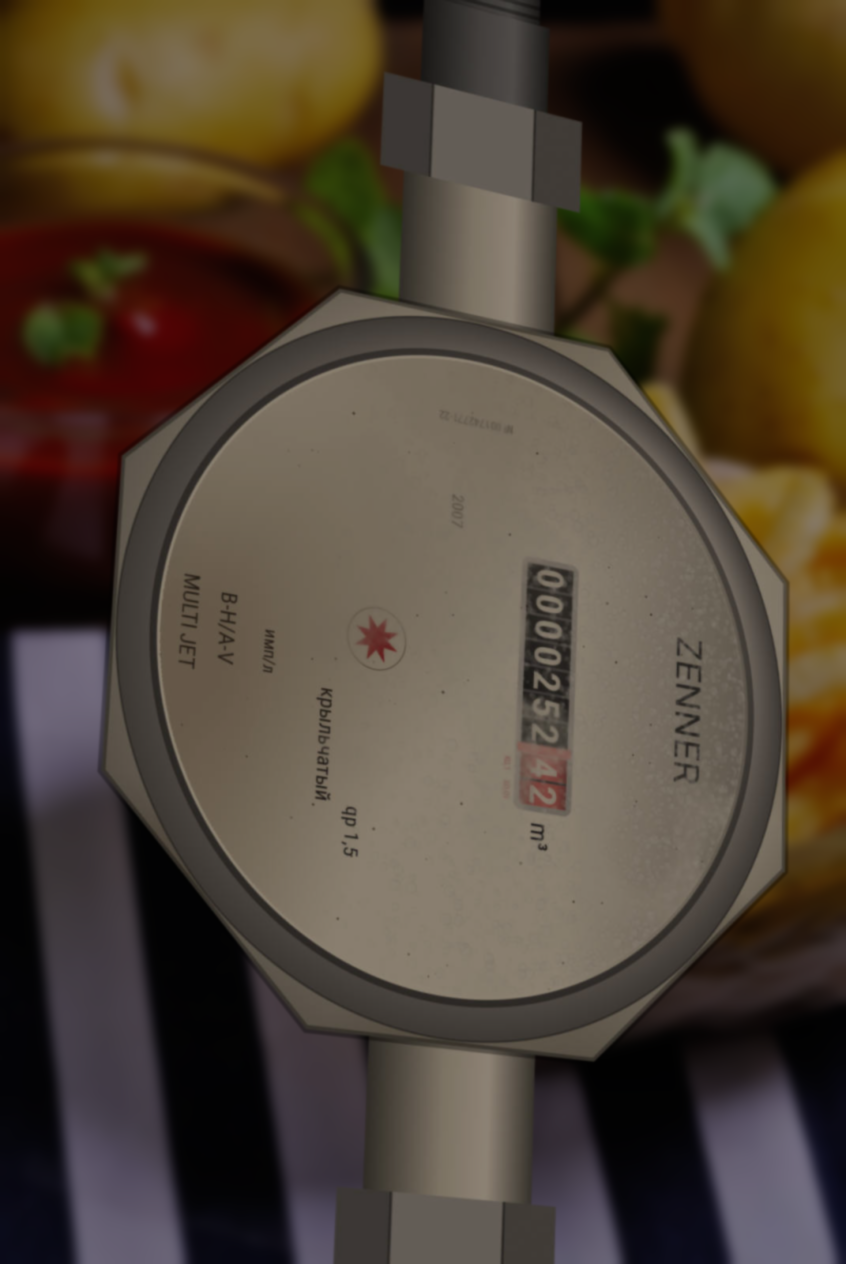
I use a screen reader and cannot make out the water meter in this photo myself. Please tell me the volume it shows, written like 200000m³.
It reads 252.42m³
